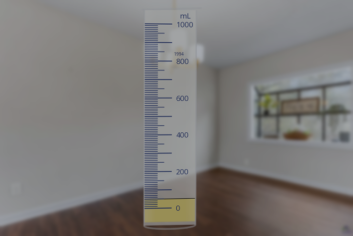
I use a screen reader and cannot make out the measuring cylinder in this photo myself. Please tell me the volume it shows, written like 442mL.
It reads 50mL
